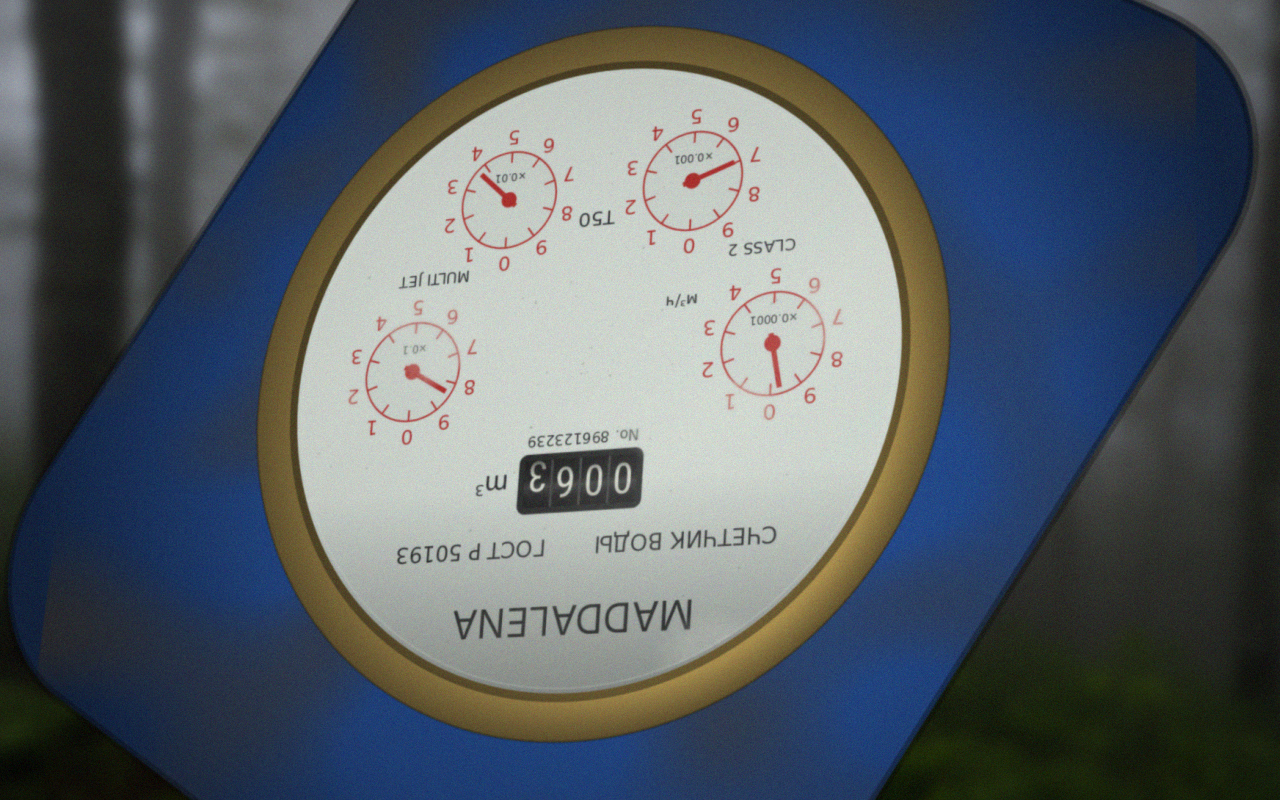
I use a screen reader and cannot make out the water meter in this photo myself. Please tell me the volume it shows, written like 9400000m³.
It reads 62.8369m³
